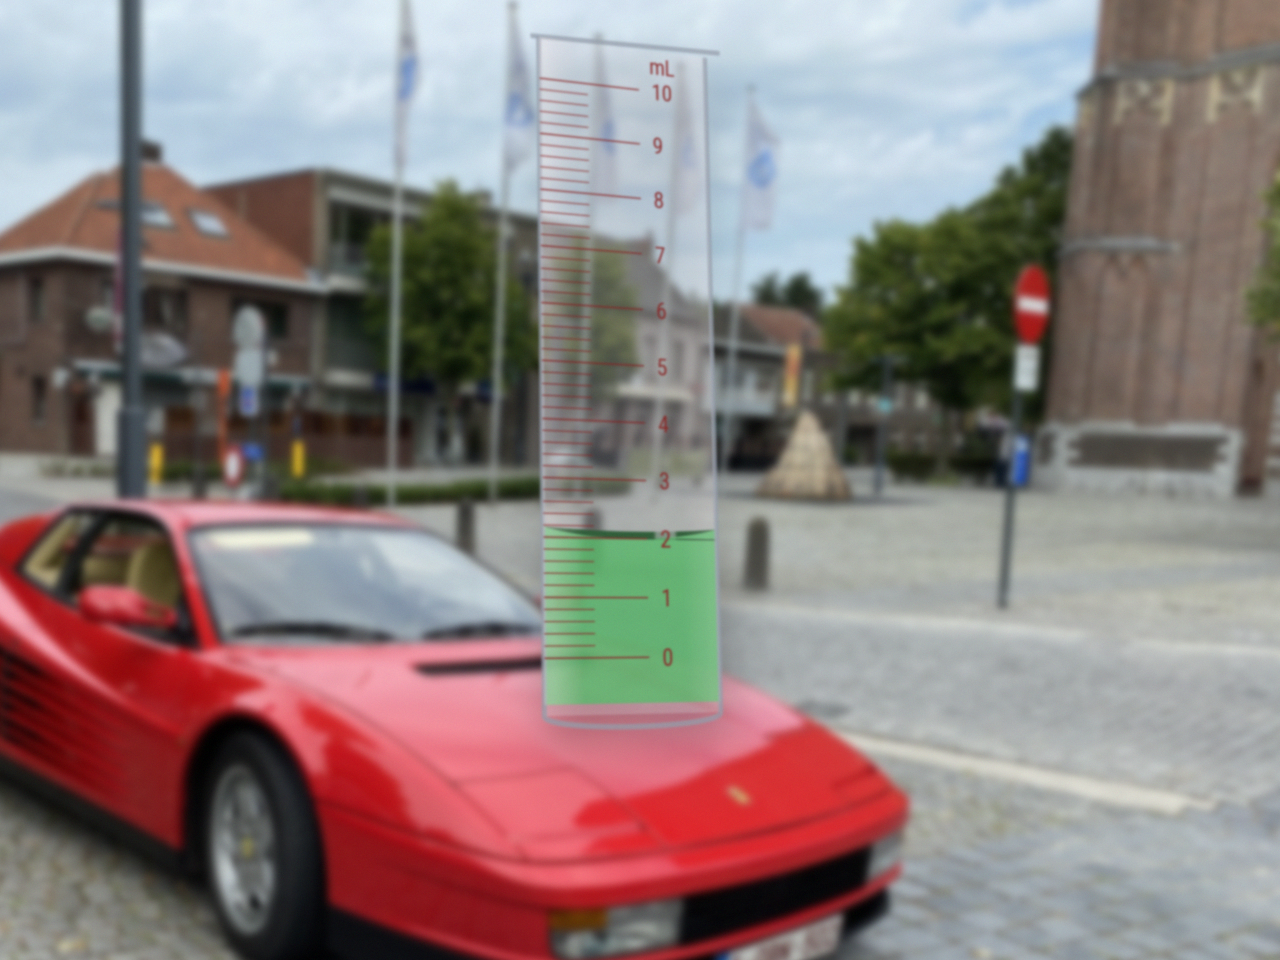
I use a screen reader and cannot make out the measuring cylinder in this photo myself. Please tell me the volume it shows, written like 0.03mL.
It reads 2mL
